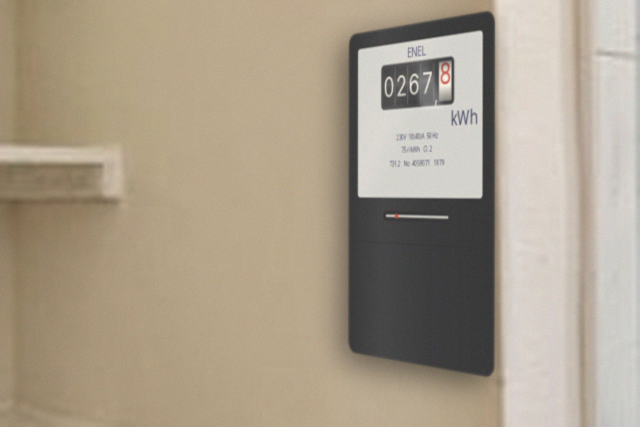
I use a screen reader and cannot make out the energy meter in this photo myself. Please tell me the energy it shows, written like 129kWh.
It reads 267.8kWh
